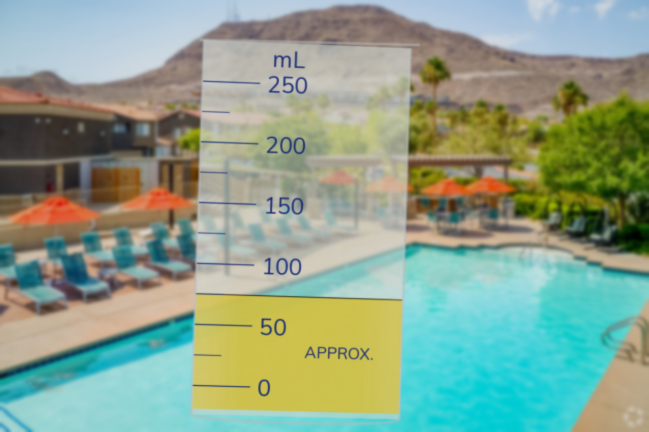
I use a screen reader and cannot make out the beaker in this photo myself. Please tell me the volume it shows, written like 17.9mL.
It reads 75mL
